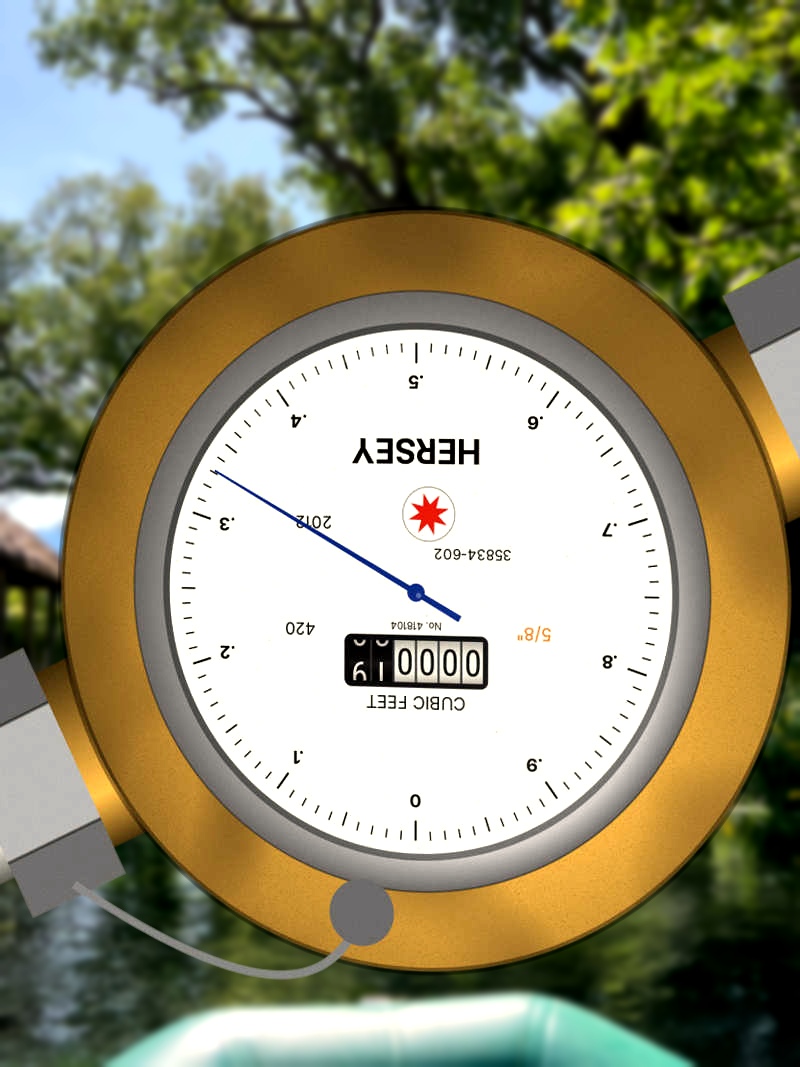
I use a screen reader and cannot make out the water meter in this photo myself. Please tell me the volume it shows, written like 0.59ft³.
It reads 19.33ft³
